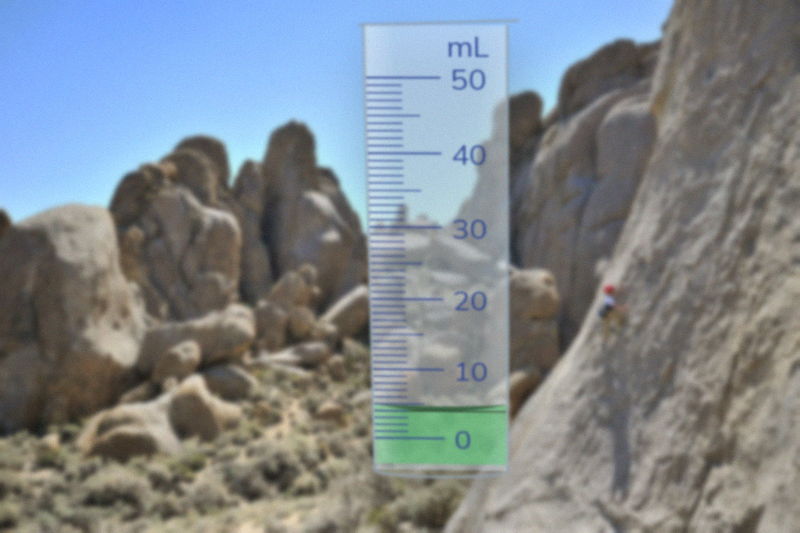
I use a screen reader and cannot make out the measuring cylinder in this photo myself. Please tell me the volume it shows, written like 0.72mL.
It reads 4mL
